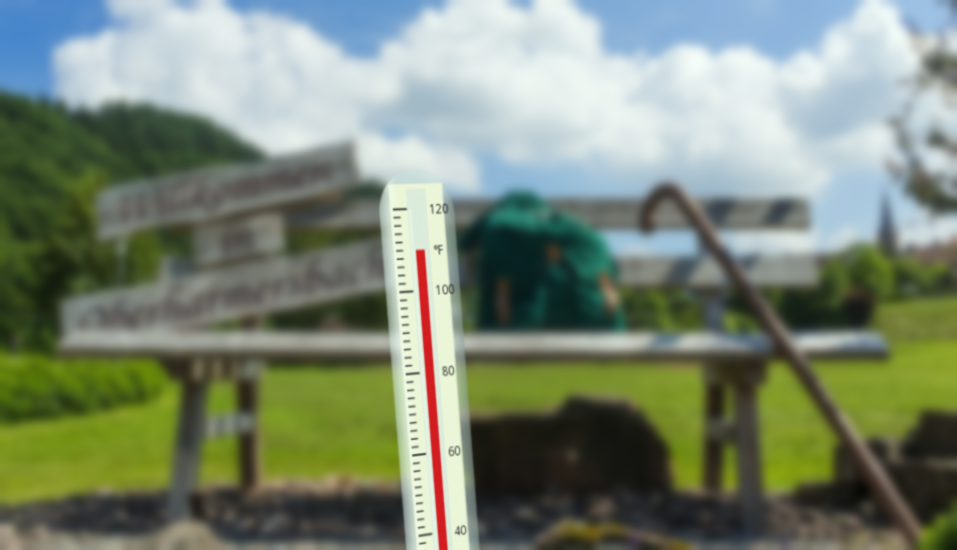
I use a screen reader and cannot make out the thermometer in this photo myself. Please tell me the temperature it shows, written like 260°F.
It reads 110°F
